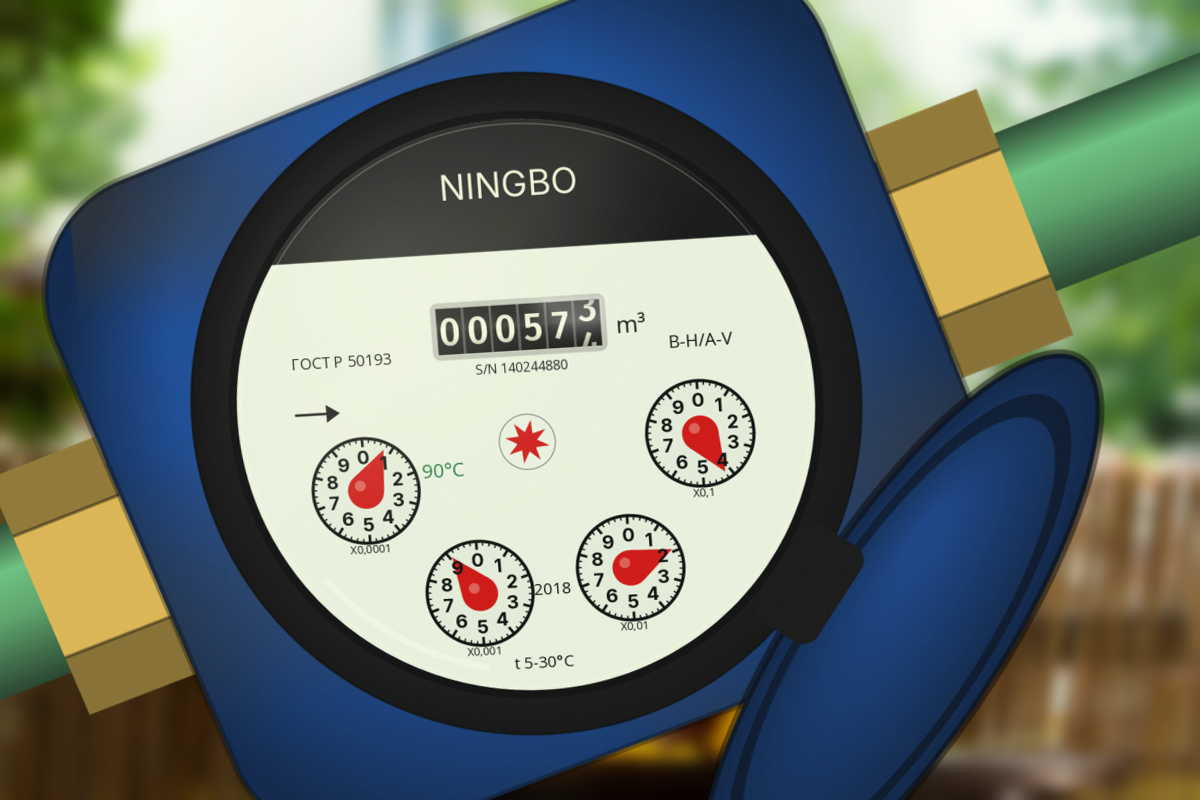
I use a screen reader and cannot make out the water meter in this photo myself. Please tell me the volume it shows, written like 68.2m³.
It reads 573.4190m³
